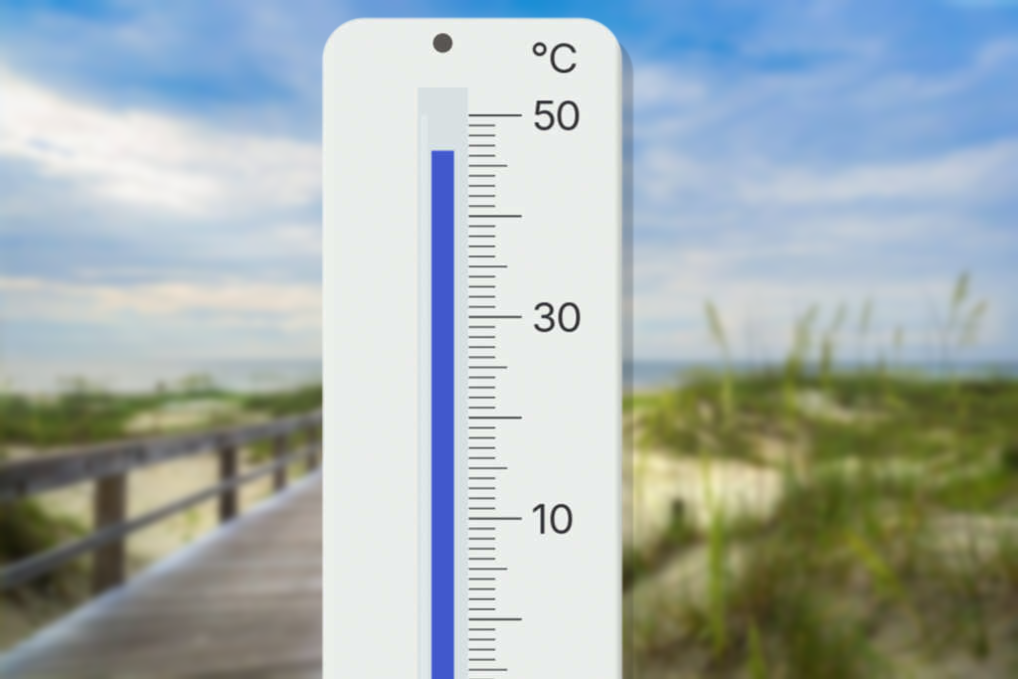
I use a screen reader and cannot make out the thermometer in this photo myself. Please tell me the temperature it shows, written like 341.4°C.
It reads 46.5°C
